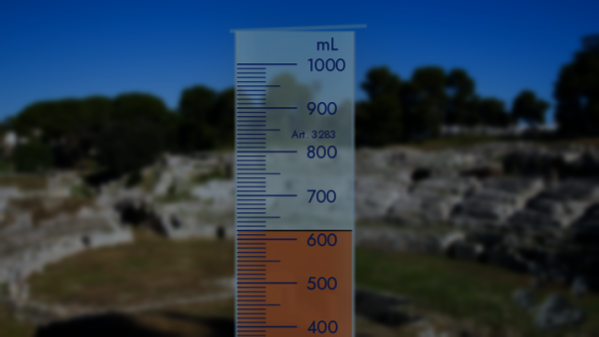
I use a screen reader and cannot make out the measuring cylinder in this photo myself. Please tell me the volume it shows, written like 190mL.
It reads 620mL
